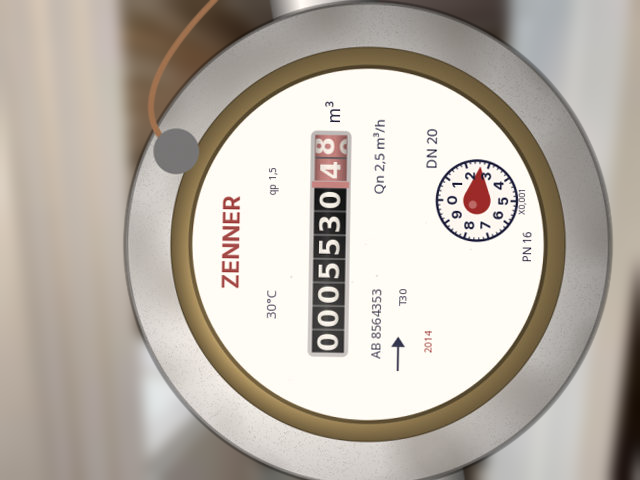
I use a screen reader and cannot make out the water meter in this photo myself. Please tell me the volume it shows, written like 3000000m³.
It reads 5530.482m³
